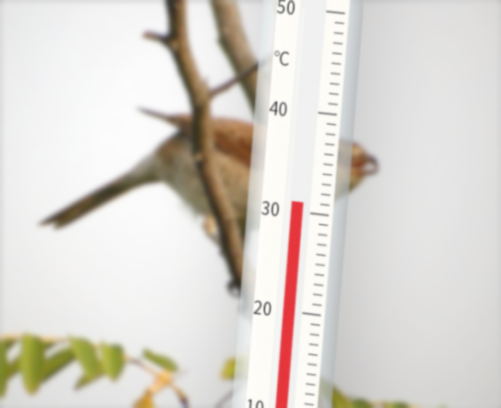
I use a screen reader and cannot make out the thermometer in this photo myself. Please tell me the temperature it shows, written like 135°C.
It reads 31°C
